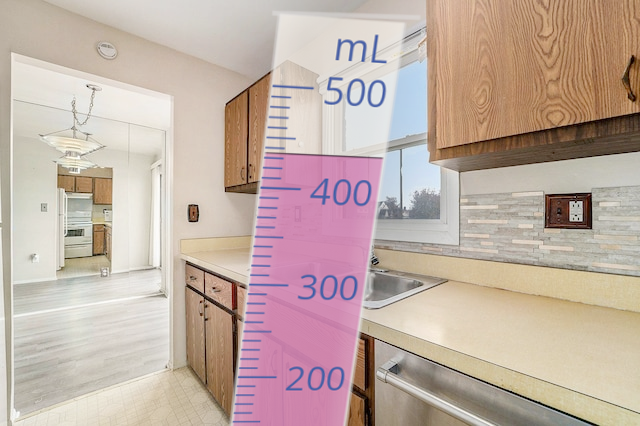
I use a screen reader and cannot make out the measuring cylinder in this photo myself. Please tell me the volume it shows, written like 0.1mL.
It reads 435mL
